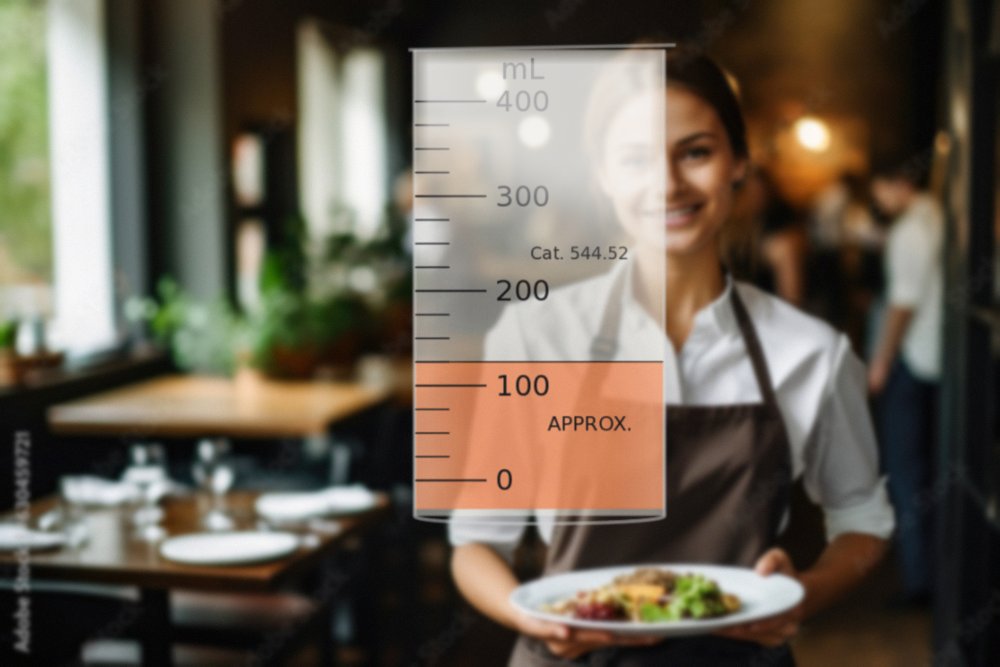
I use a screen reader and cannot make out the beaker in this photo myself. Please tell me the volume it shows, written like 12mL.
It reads 125mL
